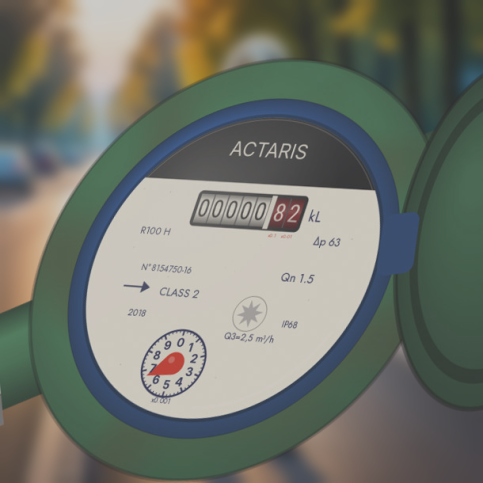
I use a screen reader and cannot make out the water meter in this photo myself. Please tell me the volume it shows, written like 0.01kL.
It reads 0.826kL
